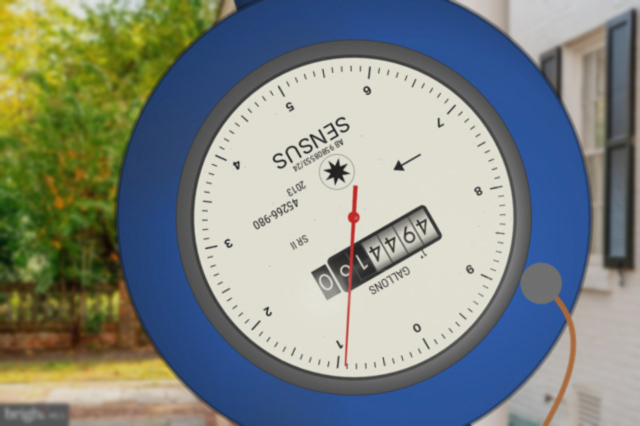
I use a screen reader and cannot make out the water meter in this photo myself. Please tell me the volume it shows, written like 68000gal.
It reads 4944160.9gal
